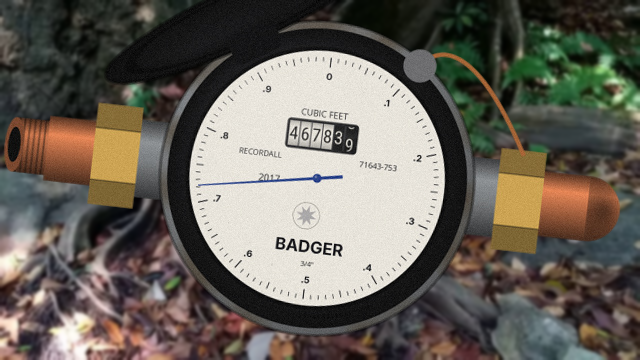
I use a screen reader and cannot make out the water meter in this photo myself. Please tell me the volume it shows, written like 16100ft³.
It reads 467838.72ft³
